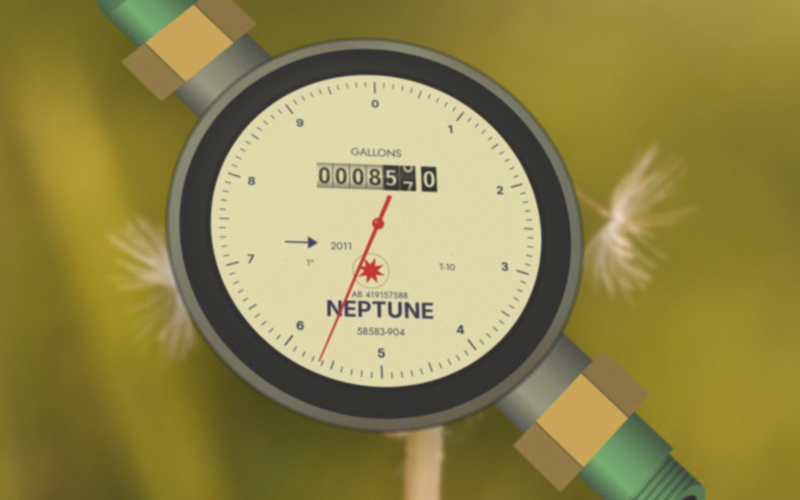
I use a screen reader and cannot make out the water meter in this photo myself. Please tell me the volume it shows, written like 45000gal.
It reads 8565.6gal
